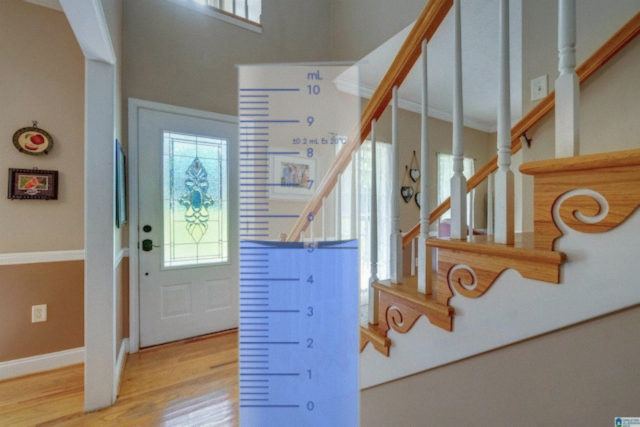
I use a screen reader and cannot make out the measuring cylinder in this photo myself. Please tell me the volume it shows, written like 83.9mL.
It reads 5mL
